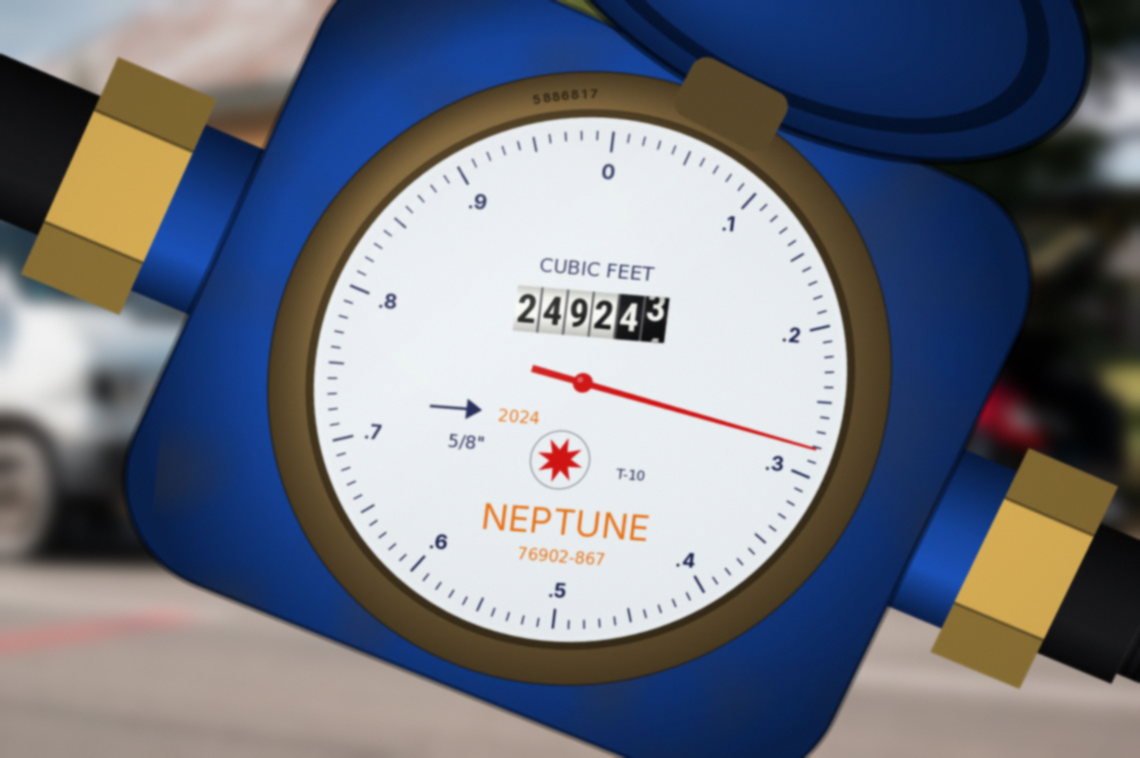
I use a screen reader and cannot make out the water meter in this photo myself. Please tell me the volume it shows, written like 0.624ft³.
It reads 249243.28ft³
